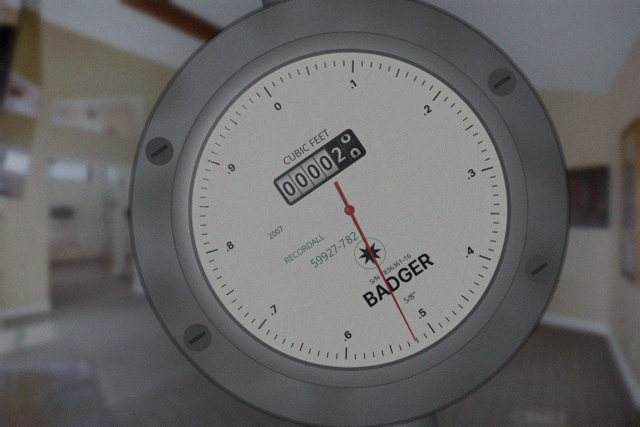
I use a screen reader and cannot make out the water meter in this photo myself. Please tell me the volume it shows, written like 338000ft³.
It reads 28.52ft³
